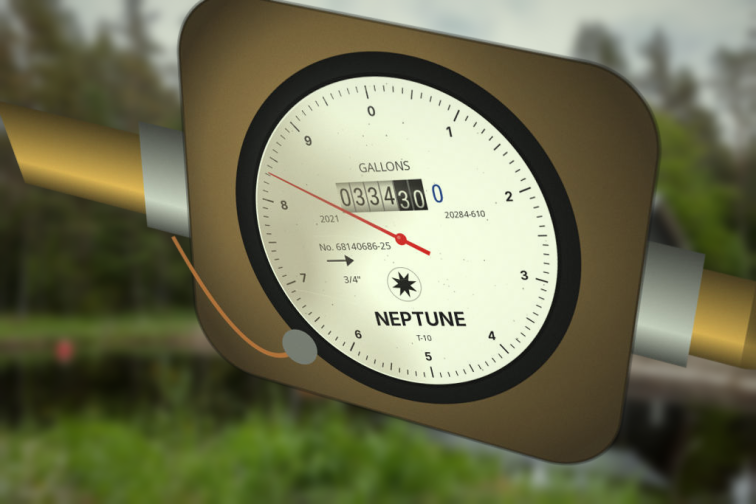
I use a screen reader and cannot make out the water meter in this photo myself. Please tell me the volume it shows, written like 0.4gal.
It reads 334298.3gal
